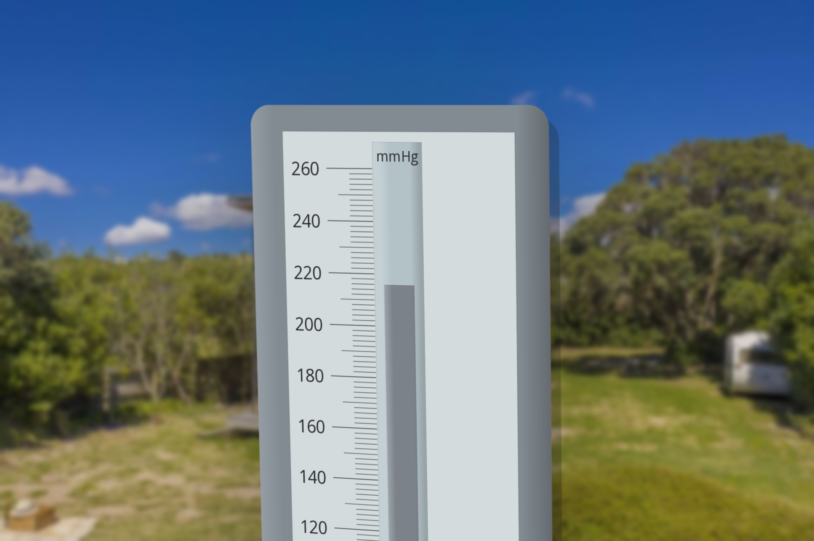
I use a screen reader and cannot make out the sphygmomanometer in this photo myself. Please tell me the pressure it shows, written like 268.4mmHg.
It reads 216mmHg
